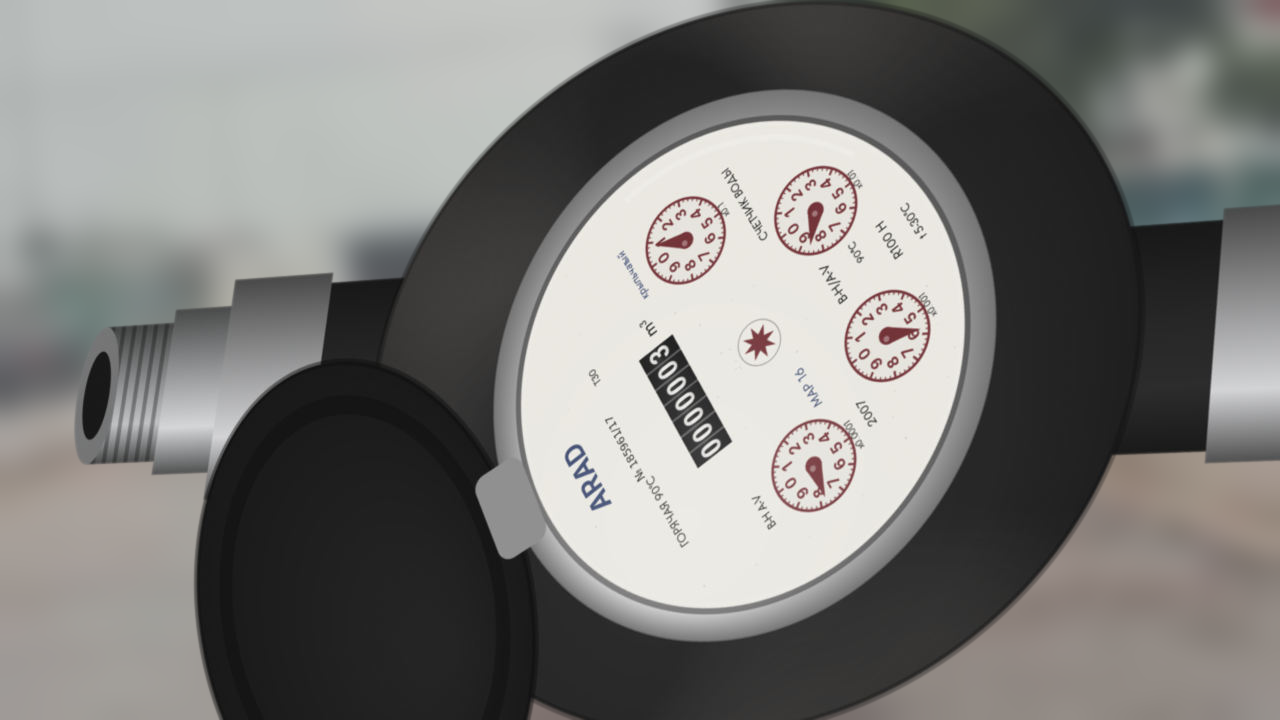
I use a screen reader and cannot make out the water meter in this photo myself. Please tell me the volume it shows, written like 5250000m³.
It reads 3.0857m³
